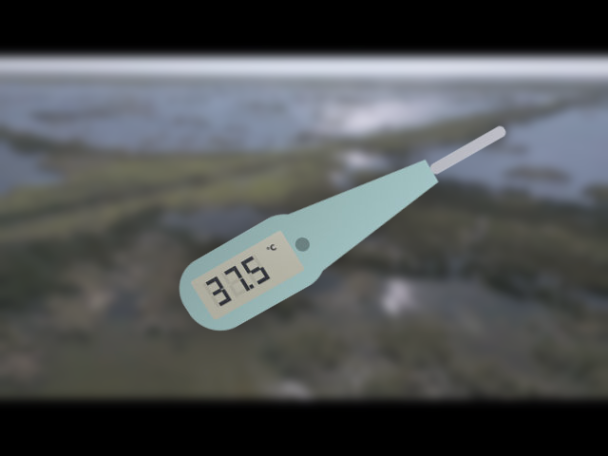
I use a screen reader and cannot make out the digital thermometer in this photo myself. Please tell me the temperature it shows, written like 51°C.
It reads 37.5°C
